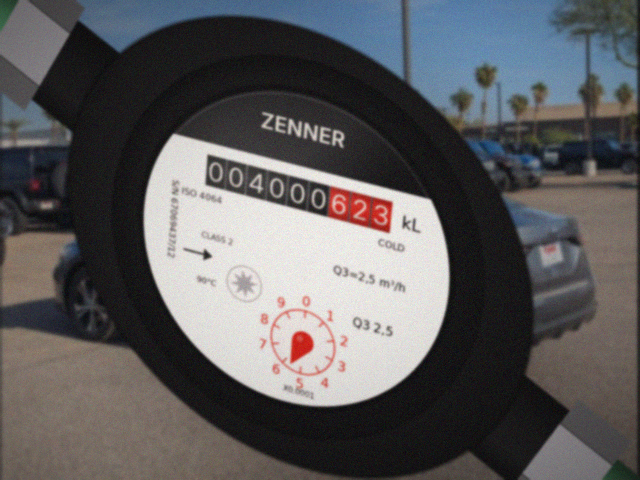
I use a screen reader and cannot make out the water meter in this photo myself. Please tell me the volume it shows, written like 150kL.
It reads 4000.6235kL
